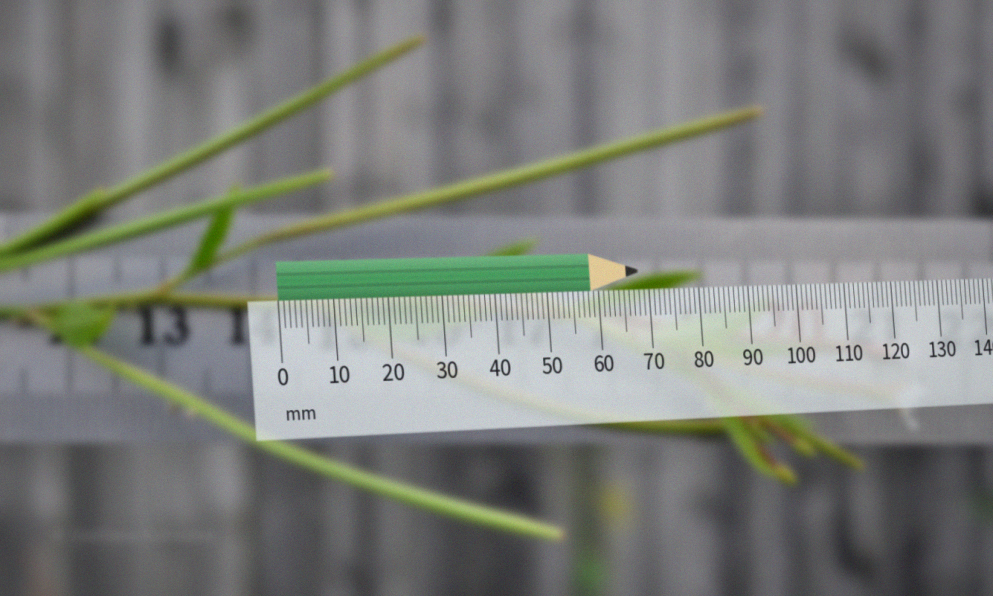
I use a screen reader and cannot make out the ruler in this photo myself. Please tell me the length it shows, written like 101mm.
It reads 68mm
